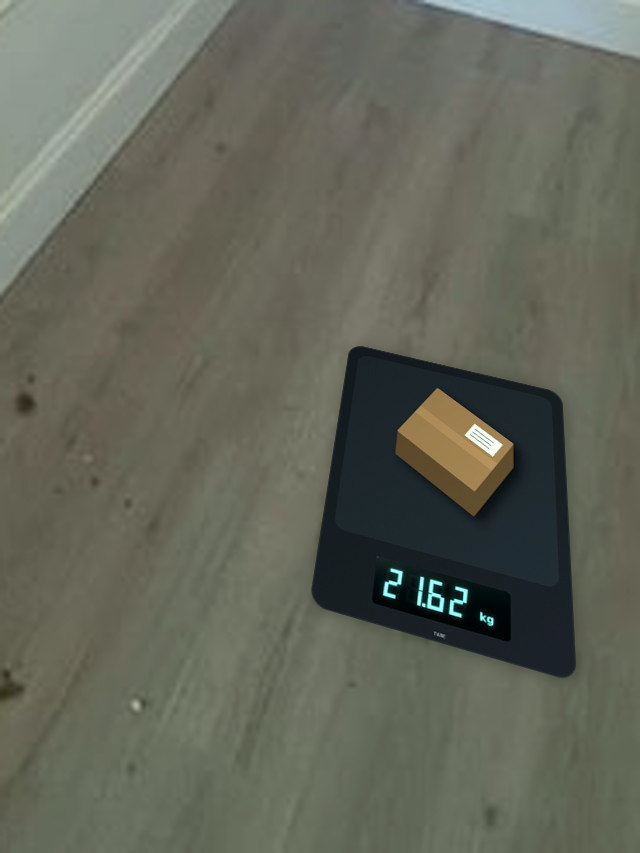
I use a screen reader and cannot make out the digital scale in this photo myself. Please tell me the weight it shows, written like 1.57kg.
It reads 21.62kg
